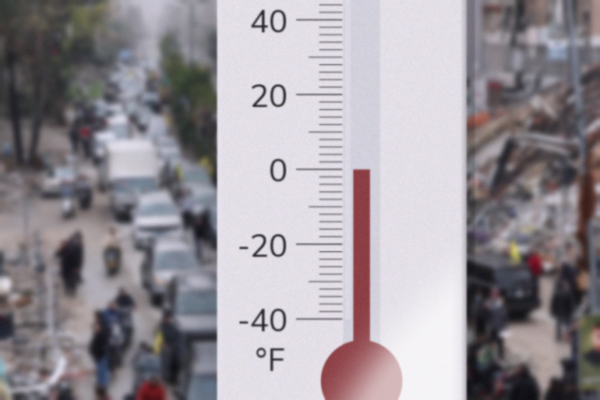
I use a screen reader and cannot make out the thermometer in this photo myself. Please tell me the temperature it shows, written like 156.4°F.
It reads 0°F
